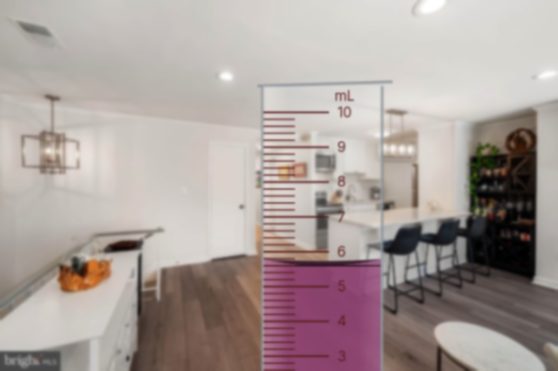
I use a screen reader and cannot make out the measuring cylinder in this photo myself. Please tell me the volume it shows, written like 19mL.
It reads 5.6mL
